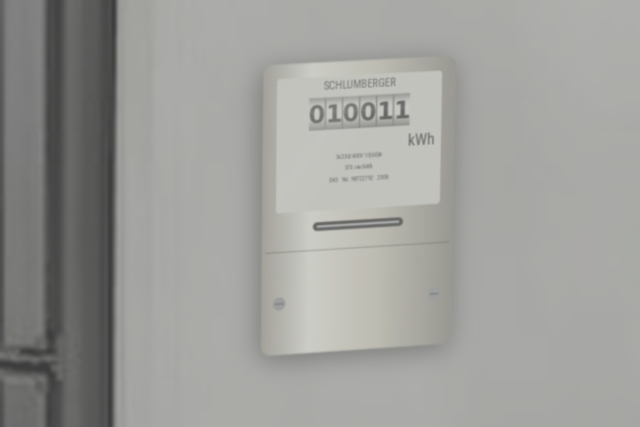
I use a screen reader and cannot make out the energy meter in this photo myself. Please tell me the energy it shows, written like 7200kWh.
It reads 10011kWh
